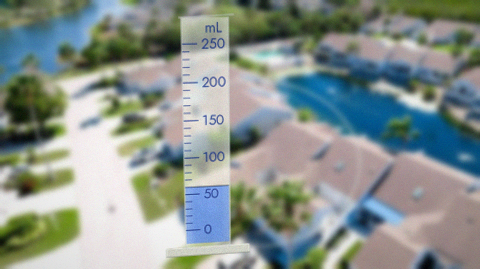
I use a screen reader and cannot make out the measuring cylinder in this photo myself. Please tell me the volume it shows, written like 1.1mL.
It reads 60mL
